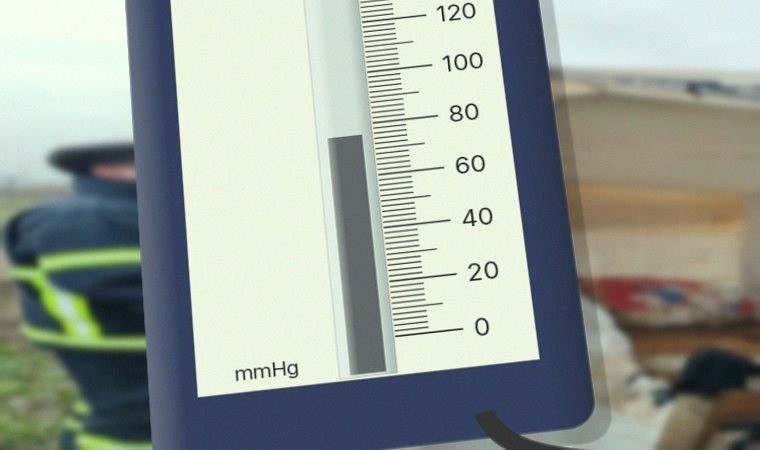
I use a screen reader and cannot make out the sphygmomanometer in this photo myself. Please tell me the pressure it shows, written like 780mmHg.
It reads 76mmHg
